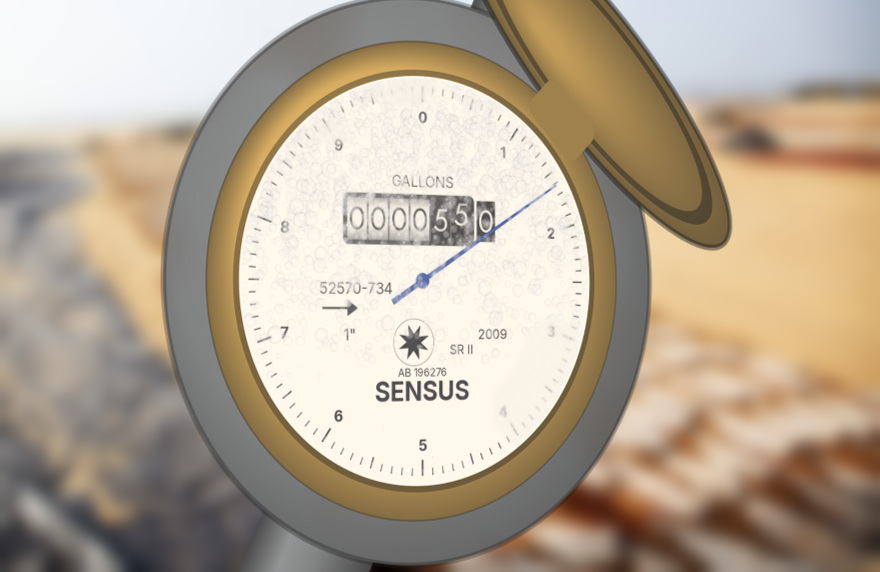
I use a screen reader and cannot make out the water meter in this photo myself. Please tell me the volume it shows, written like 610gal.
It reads 551.6gal
